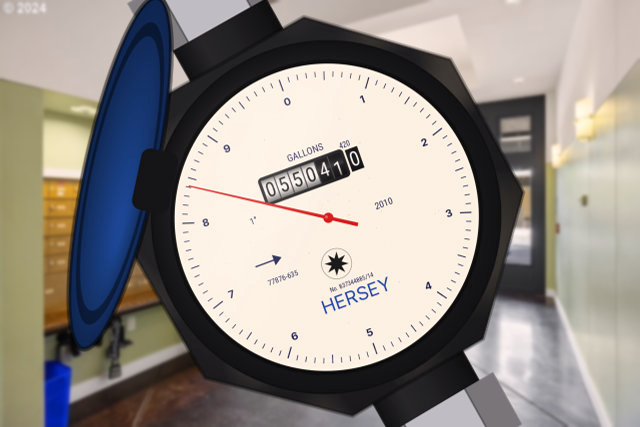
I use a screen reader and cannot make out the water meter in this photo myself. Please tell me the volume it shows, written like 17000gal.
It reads 550408.4gal
